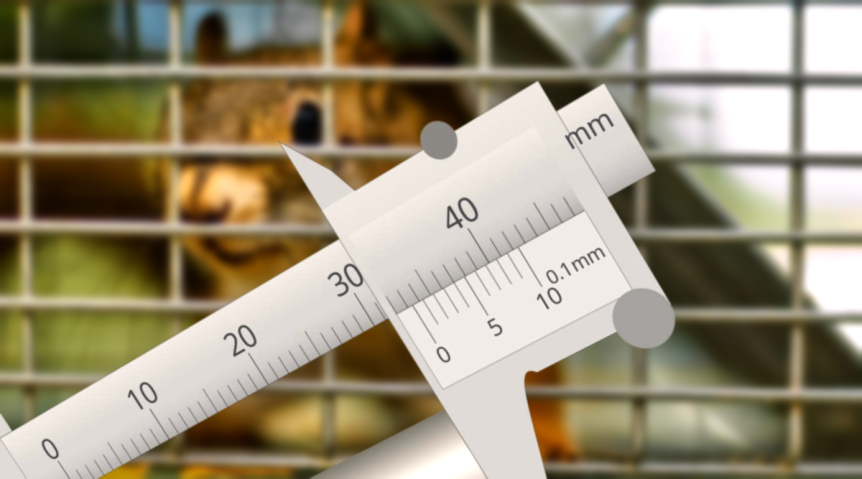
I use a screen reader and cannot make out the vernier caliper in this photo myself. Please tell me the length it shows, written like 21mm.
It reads 33.4mm
